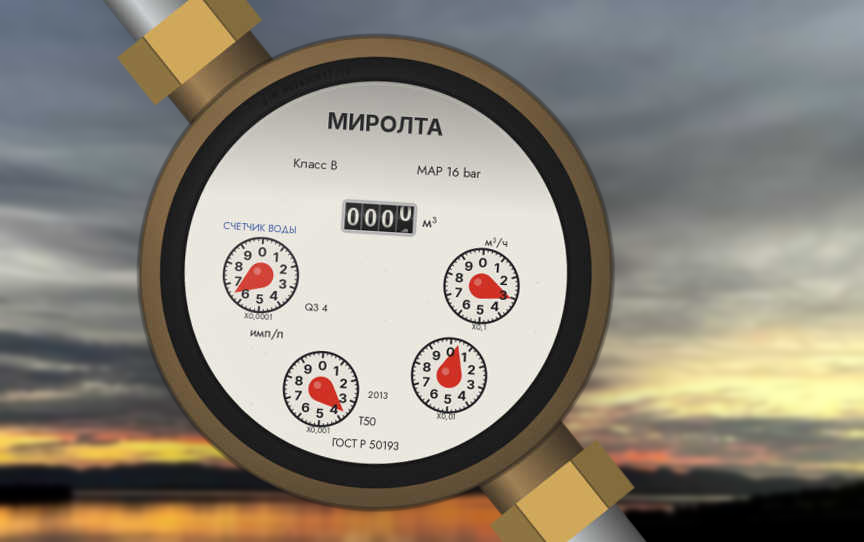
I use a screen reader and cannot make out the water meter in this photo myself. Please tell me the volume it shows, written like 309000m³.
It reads 0.3036m³
